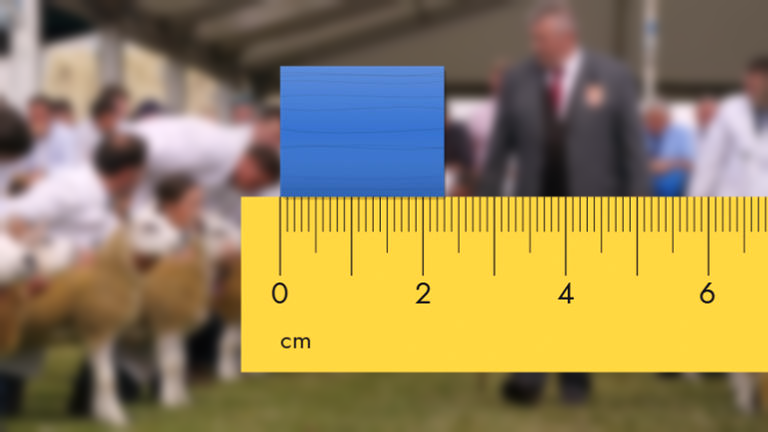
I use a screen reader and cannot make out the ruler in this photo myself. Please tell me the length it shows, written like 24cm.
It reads 2.3cm
